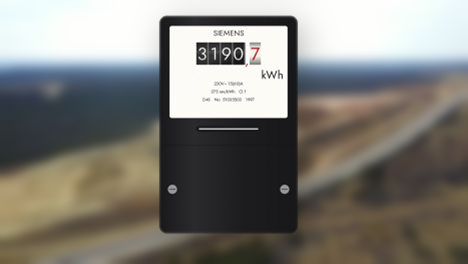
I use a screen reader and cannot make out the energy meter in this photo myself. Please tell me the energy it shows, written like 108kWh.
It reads 3190.7kWh
